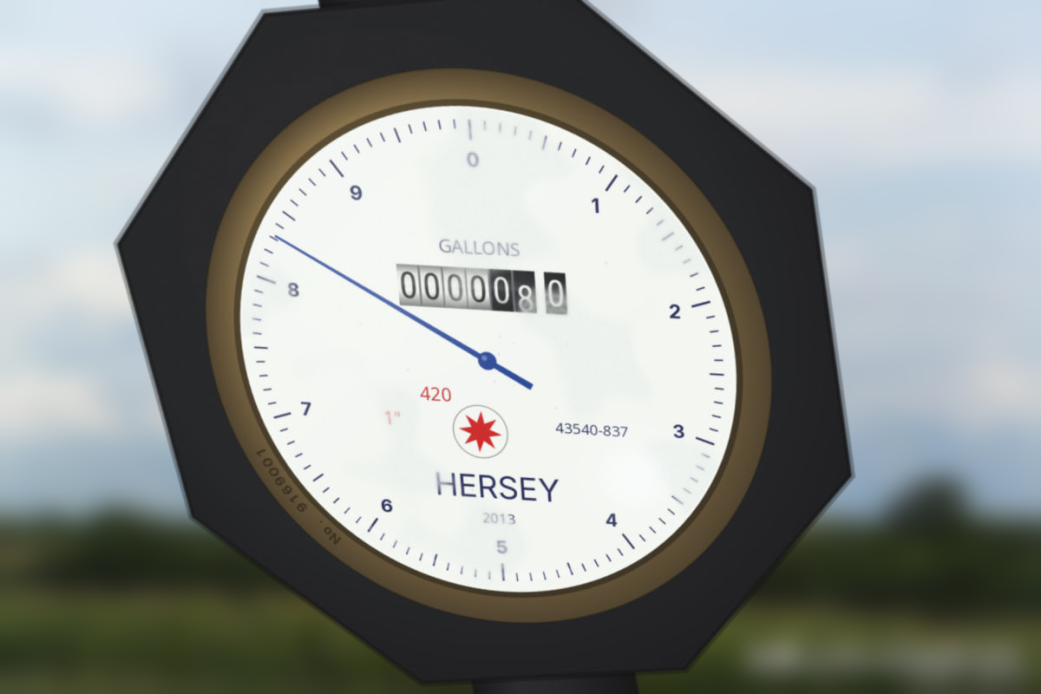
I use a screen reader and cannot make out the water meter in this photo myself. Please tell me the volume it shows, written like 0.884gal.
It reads 78.3gal
